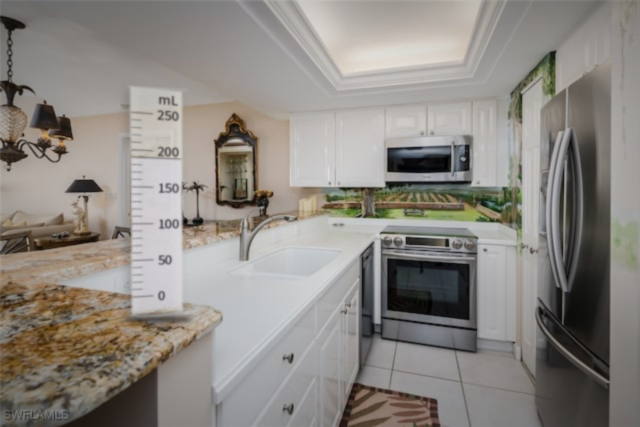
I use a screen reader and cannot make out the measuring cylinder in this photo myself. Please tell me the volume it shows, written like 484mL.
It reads 190mL
